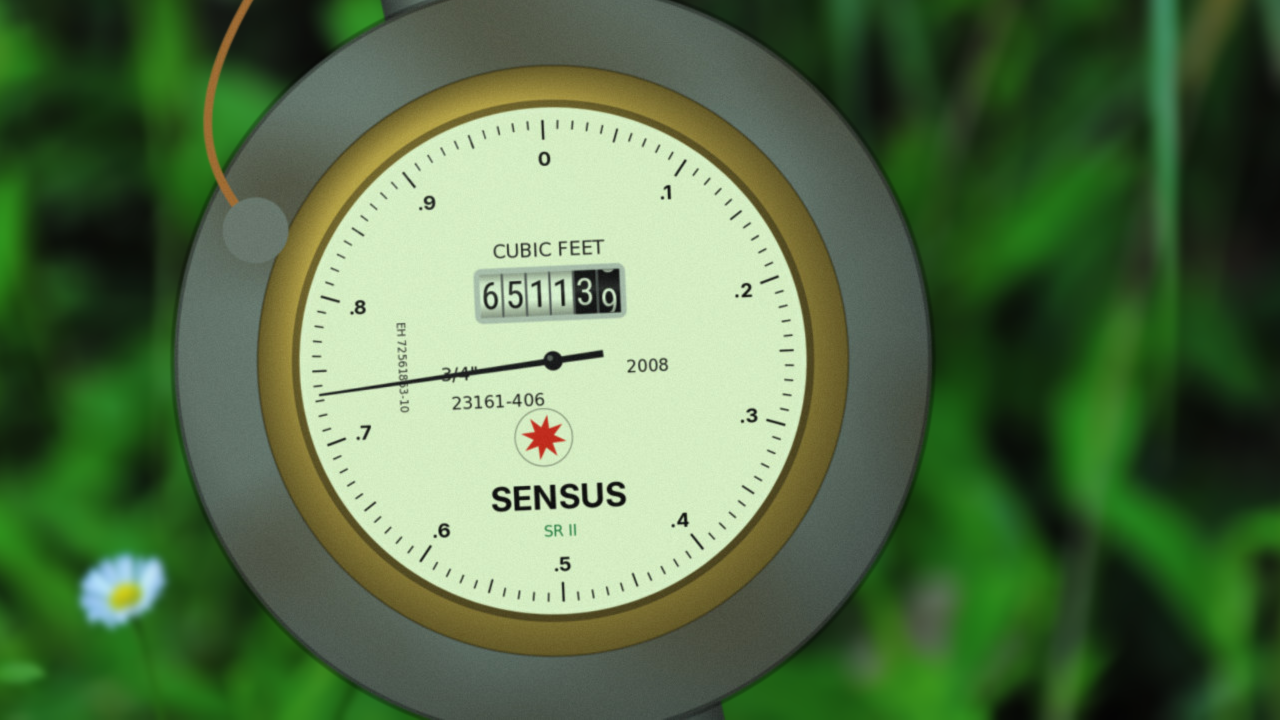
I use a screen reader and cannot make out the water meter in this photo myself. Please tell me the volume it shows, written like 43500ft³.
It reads 651138.73ft³
